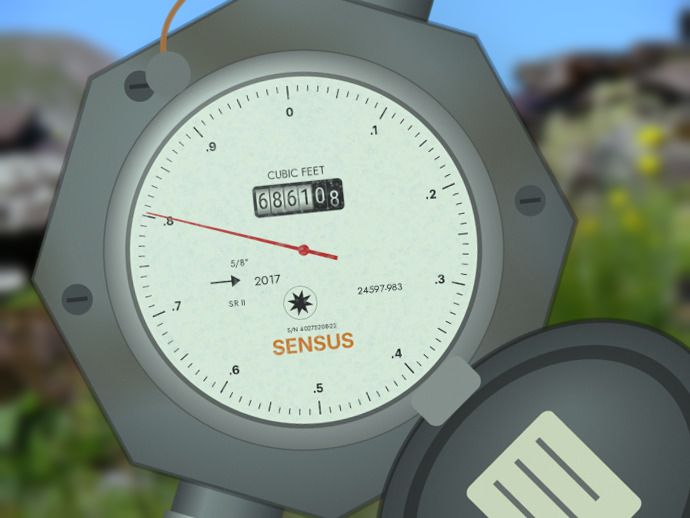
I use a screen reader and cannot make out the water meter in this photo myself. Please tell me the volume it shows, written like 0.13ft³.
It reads 686107.80ft³
